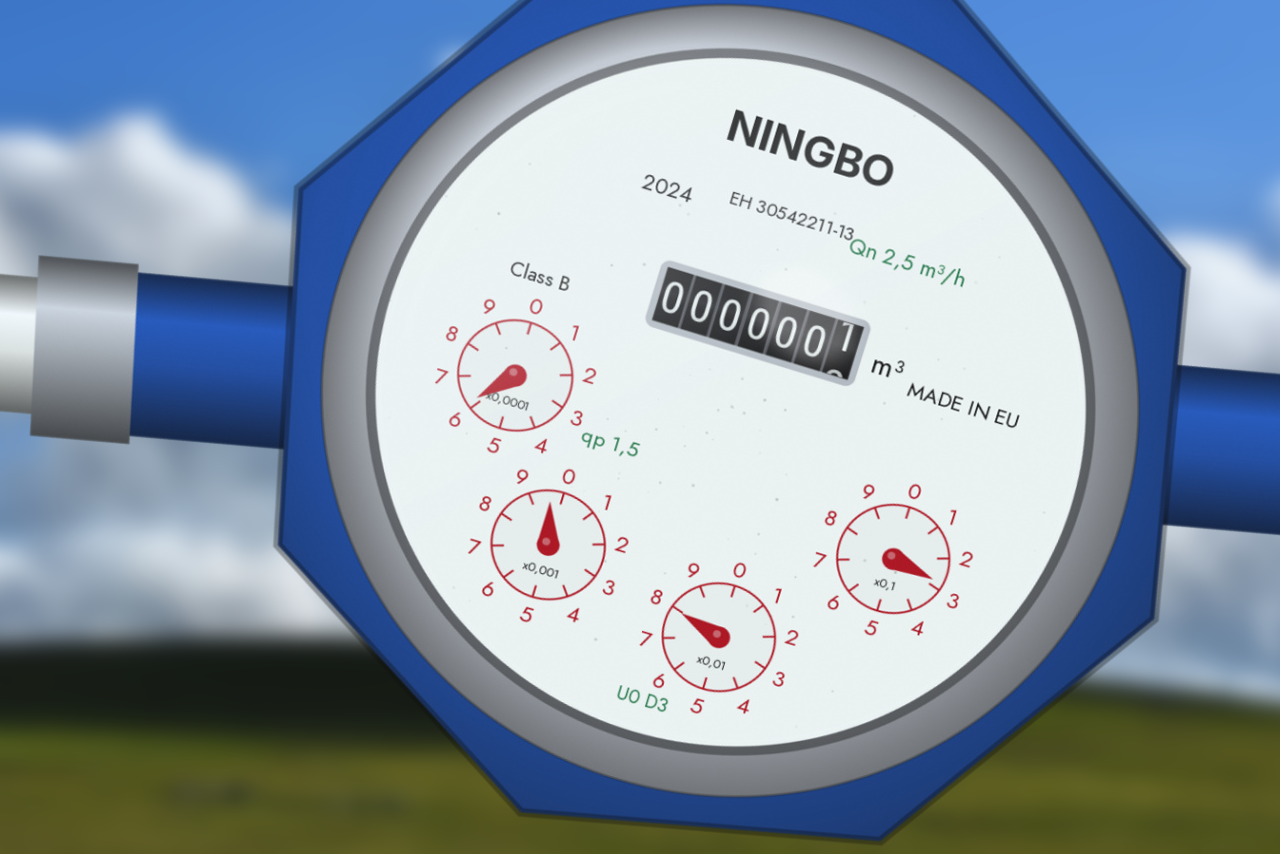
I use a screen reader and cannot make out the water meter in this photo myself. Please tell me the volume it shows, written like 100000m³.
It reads 1.2796m³
